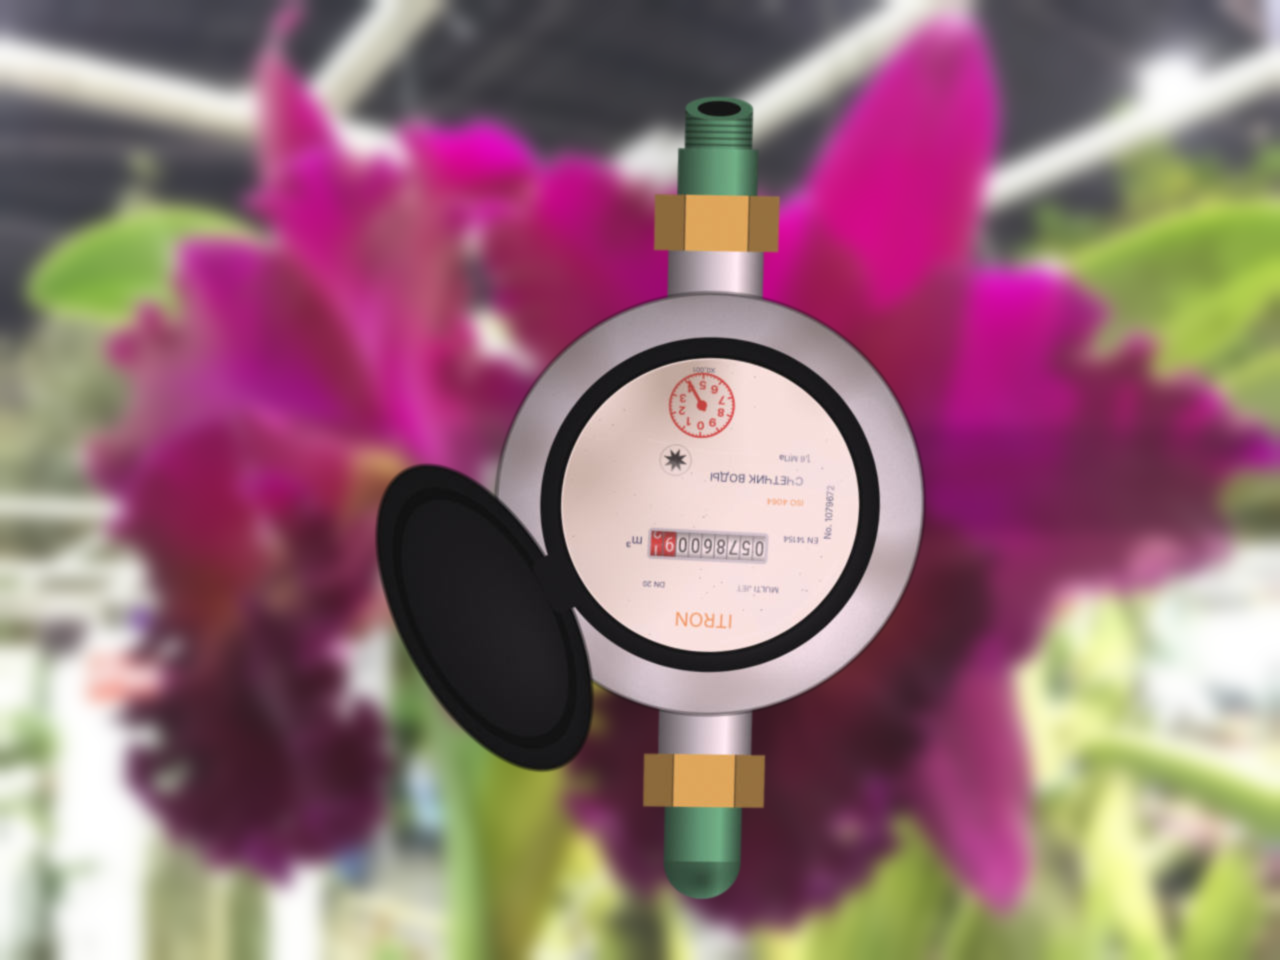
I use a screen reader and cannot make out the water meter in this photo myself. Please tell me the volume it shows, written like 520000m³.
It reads 578600.914m³
